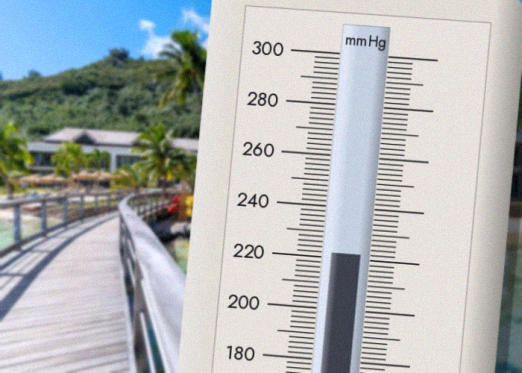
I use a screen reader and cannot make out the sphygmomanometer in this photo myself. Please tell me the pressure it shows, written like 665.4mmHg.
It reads 222mmHg
